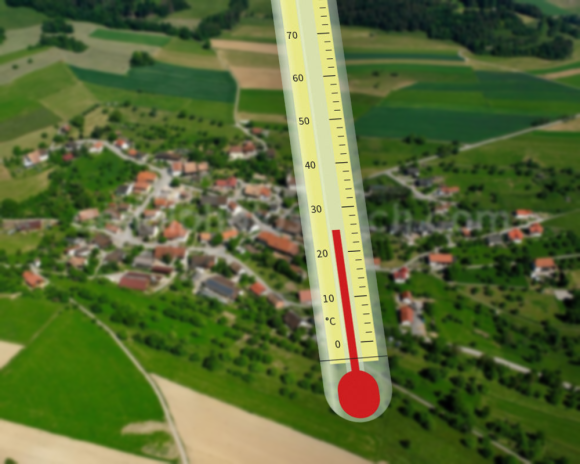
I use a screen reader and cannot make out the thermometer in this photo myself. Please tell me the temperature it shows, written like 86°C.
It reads 25°C
